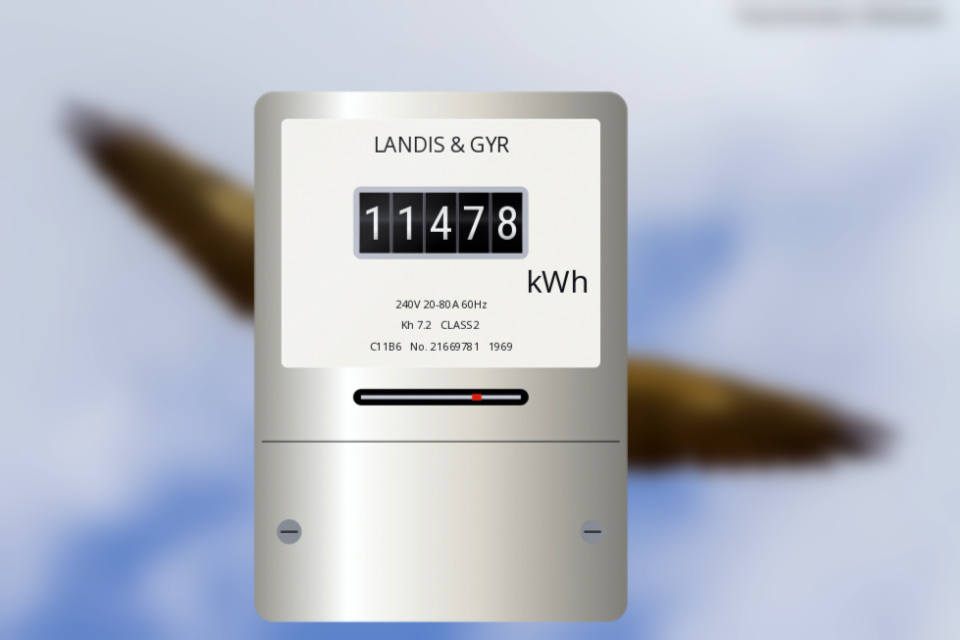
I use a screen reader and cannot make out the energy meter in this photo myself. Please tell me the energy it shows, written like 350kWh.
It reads 11478kWh
